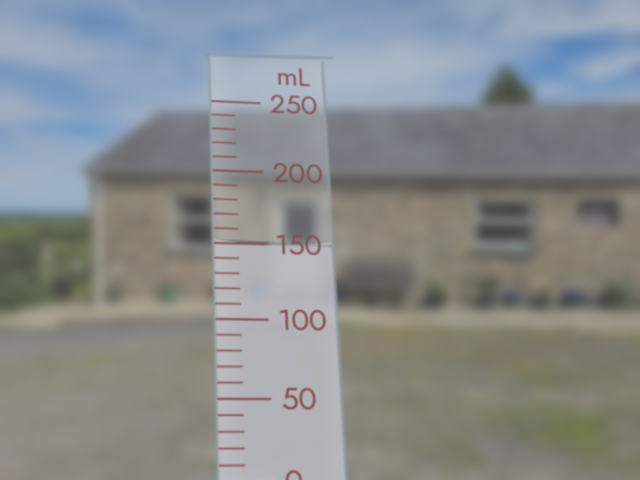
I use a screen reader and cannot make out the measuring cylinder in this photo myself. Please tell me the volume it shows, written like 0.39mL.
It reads 150mL
